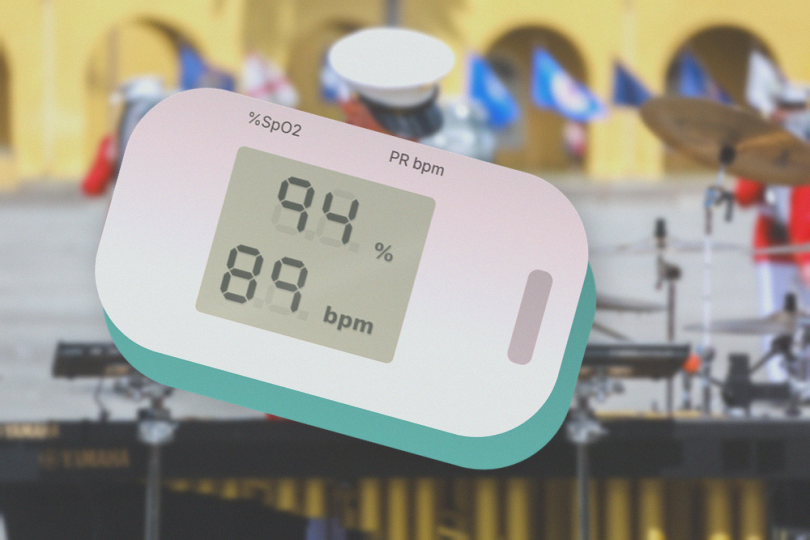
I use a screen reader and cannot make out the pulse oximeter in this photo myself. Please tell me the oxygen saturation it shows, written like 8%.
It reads 94%
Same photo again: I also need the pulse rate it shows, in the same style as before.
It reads 89bpm
